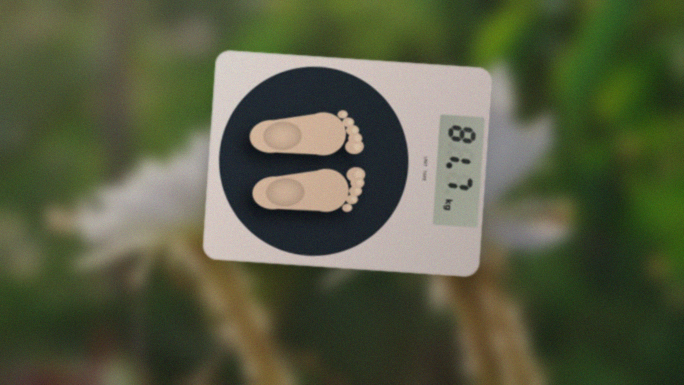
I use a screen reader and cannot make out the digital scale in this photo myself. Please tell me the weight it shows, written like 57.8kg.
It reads 81.7kg
